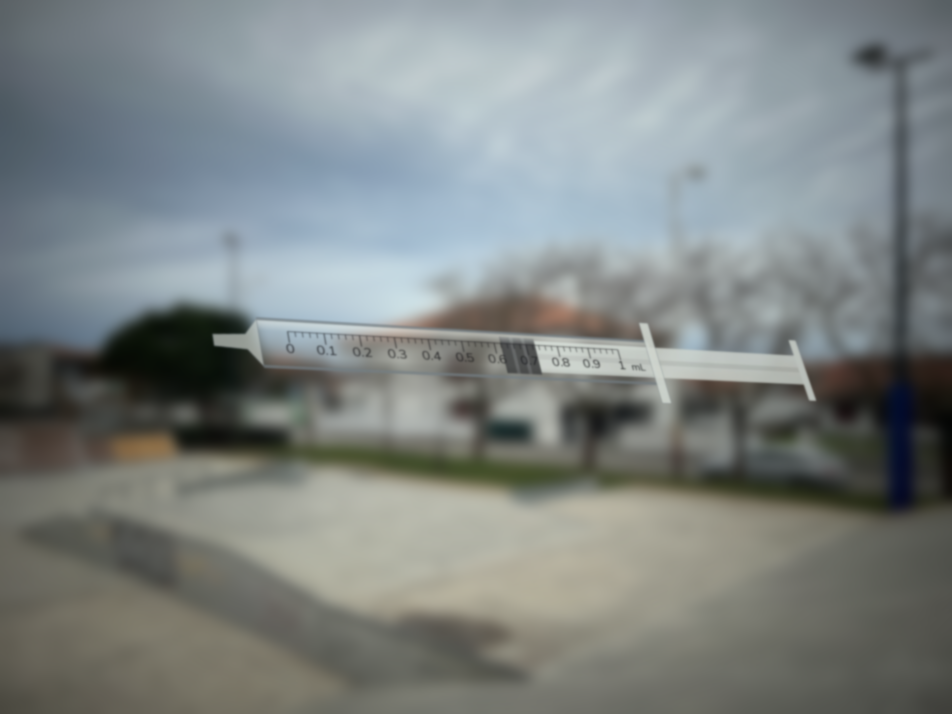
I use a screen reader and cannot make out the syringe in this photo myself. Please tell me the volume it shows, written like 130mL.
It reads 0.62mL
